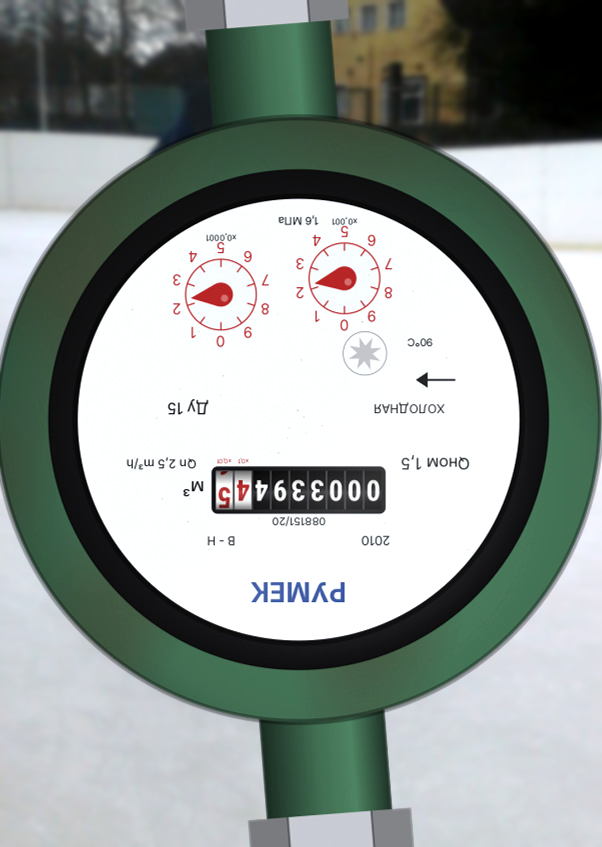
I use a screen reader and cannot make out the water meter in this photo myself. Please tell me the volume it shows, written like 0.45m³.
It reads 3394.4522m³
